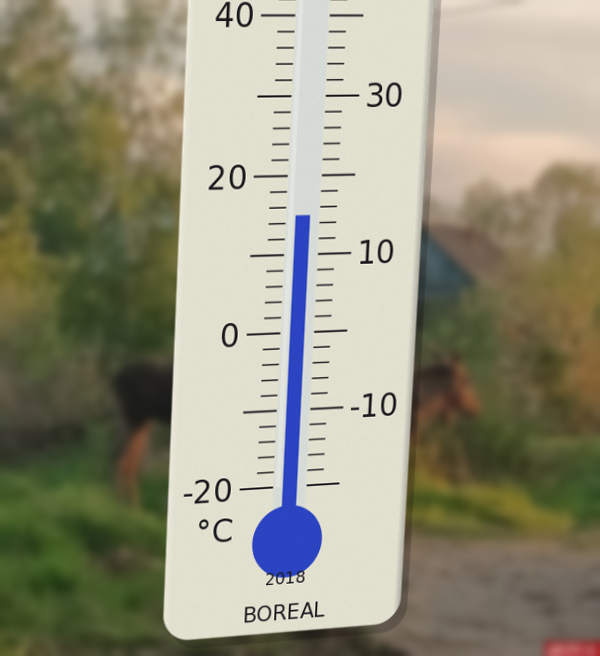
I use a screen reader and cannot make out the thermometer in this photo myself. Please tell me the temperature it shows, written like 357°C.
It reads 15°C
